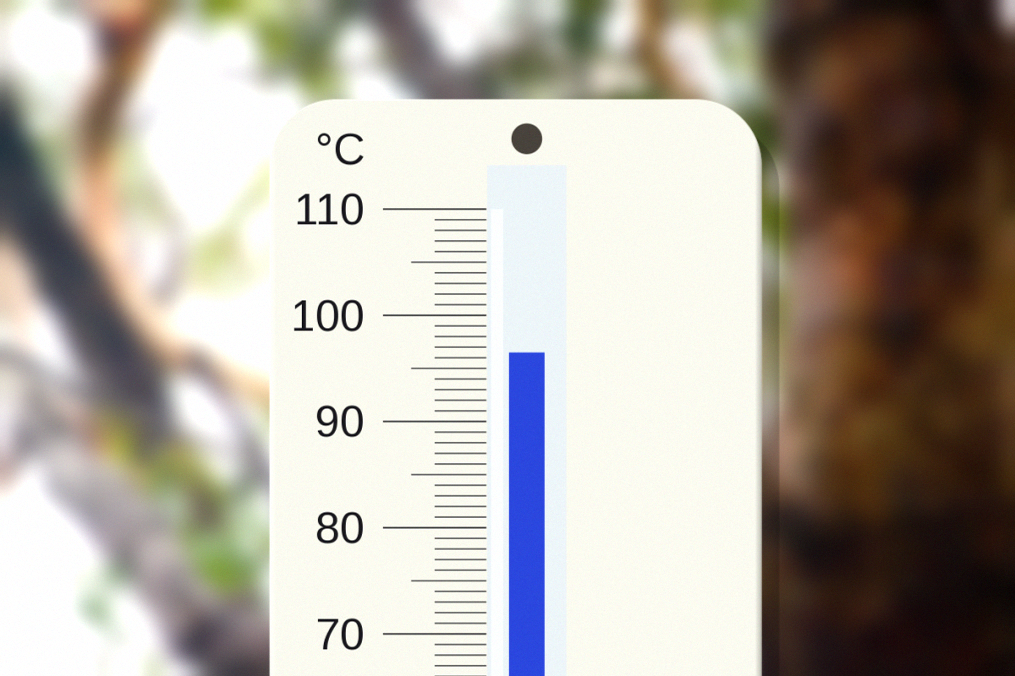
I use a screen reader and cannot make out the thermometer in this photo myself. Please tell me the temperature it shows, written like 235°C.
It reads 96.5°C
